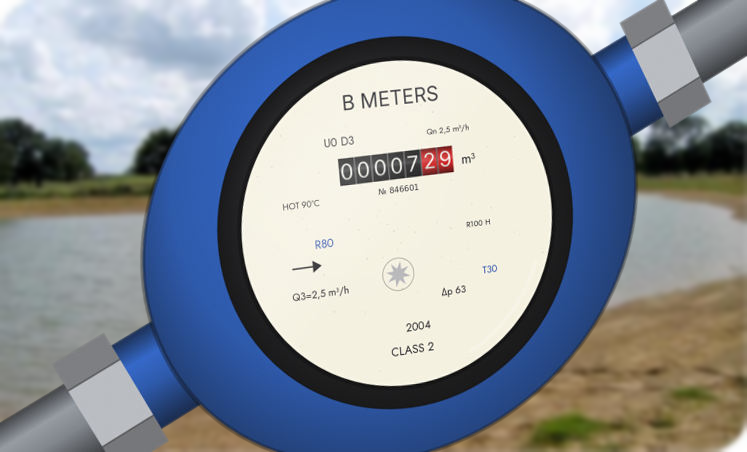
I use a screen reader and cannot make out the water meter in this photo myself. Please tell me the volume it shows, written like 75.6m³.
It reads 7.29m³
